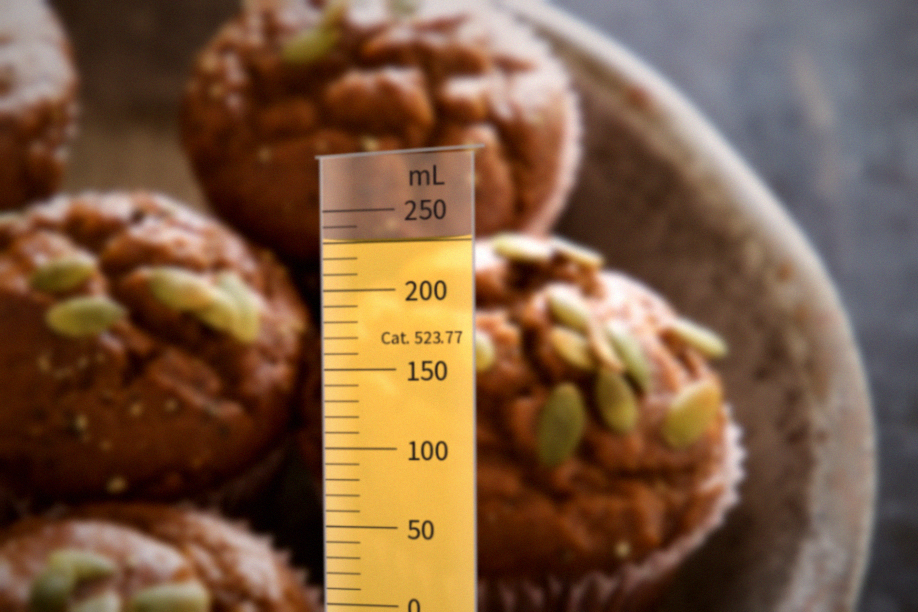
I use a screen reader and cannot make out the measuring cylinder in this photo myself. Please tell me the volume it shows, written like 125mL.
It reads 230mL
